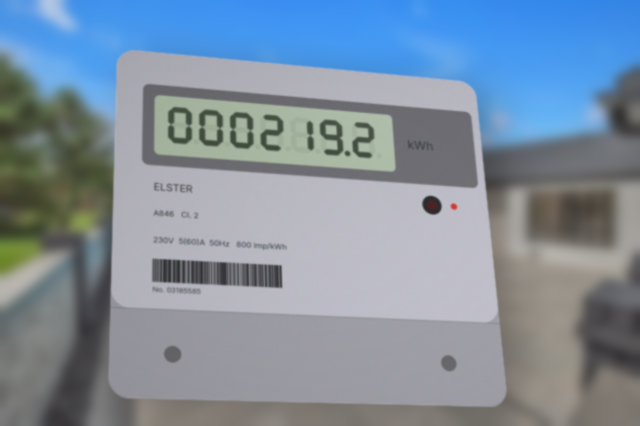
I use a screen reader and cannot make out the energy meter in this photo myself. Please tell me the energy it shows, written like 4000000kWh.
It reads 219.2kWh
